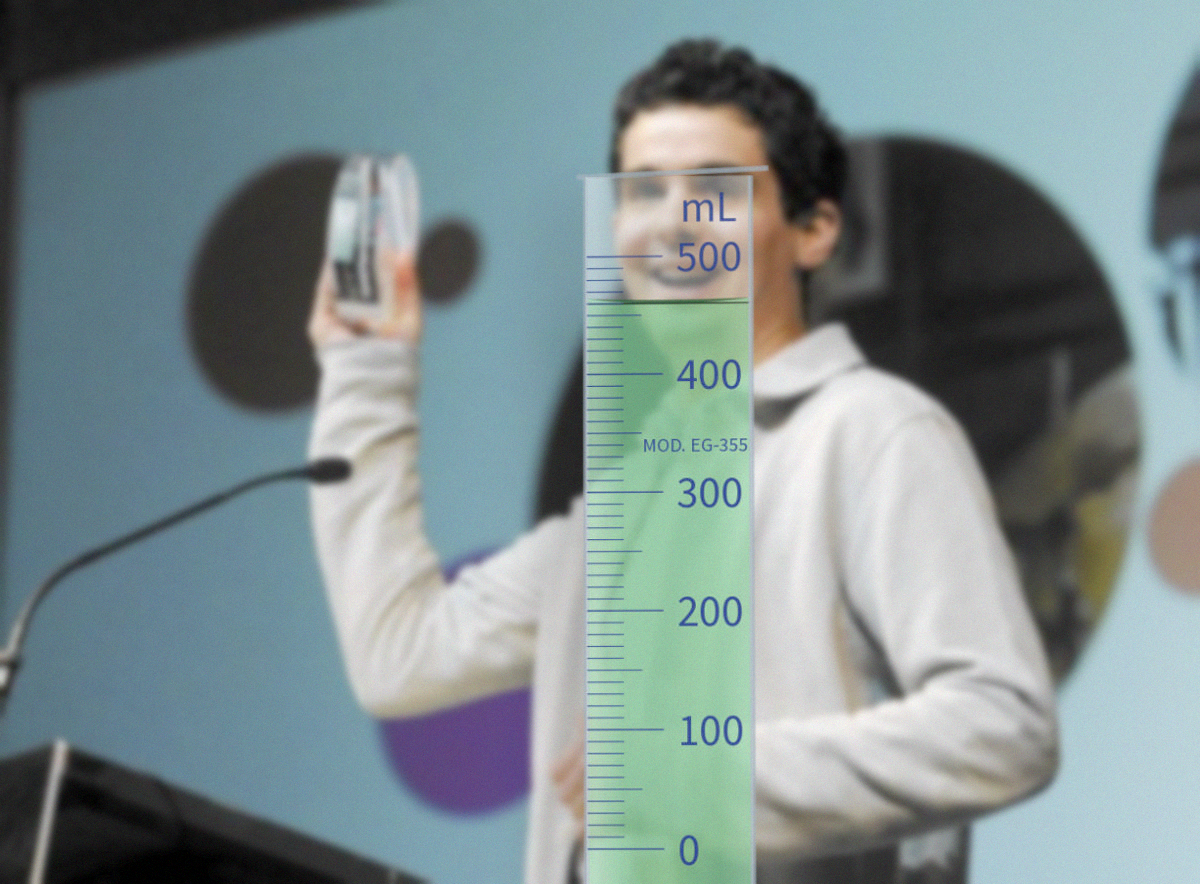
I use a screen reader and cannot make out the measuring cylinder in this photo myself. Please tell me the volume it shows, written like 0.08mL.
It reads 460mL
